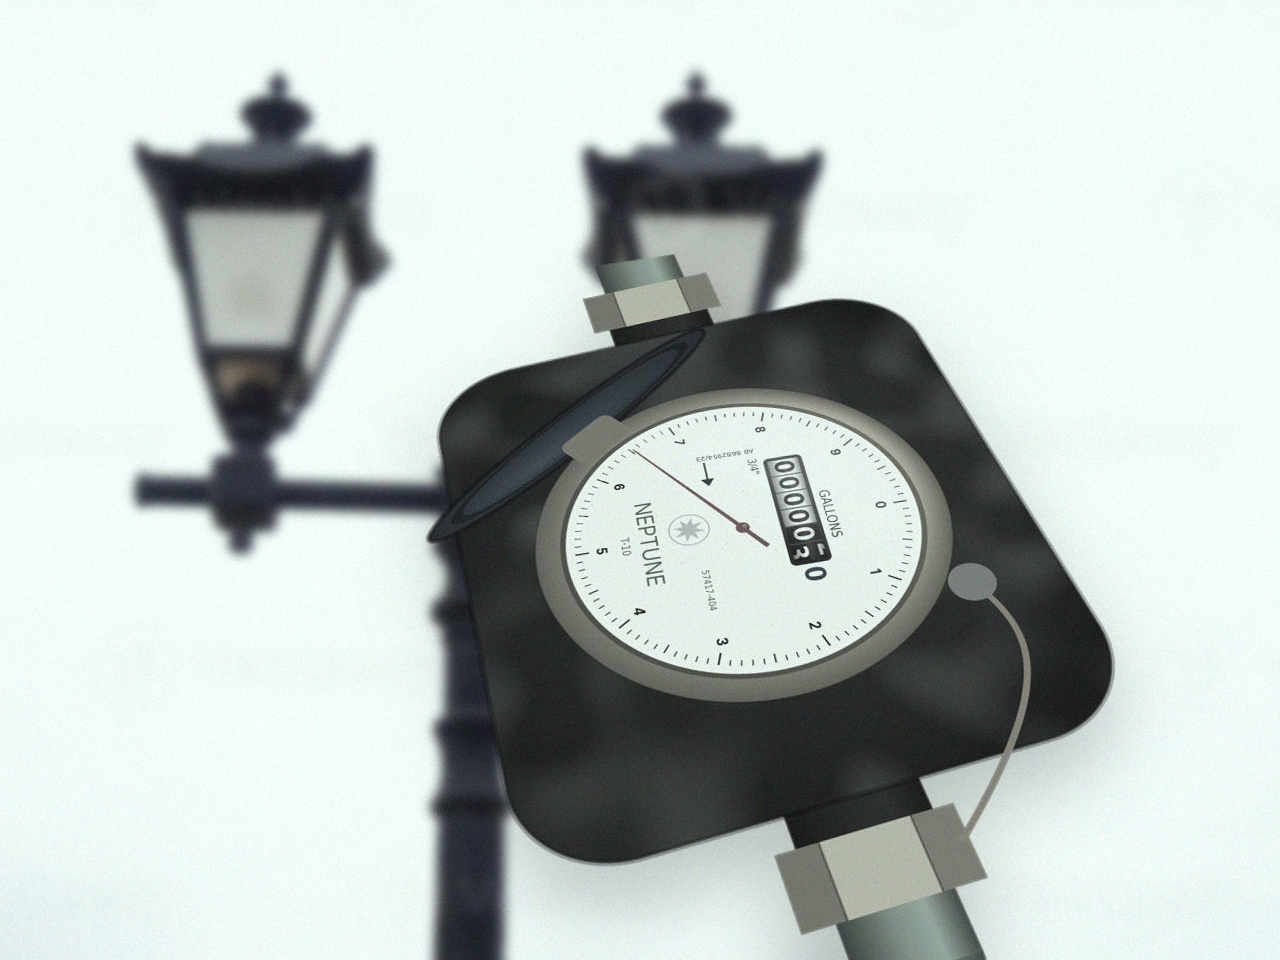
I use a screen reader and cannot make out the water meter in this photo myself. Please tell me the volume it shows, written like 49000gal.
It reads 26.5gal
